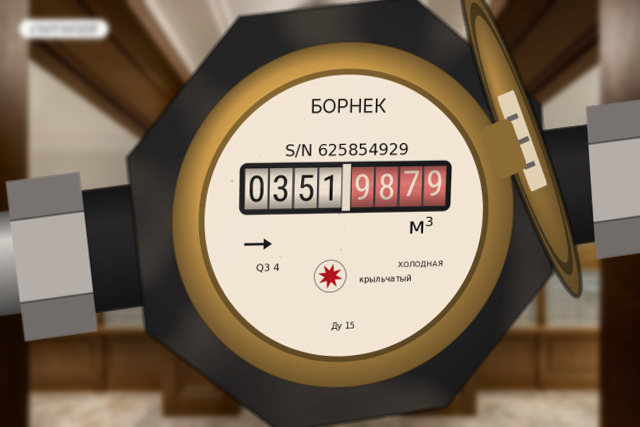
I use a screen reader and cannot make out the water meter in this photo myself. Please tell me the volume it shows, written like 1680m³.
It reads 351.9879m³
